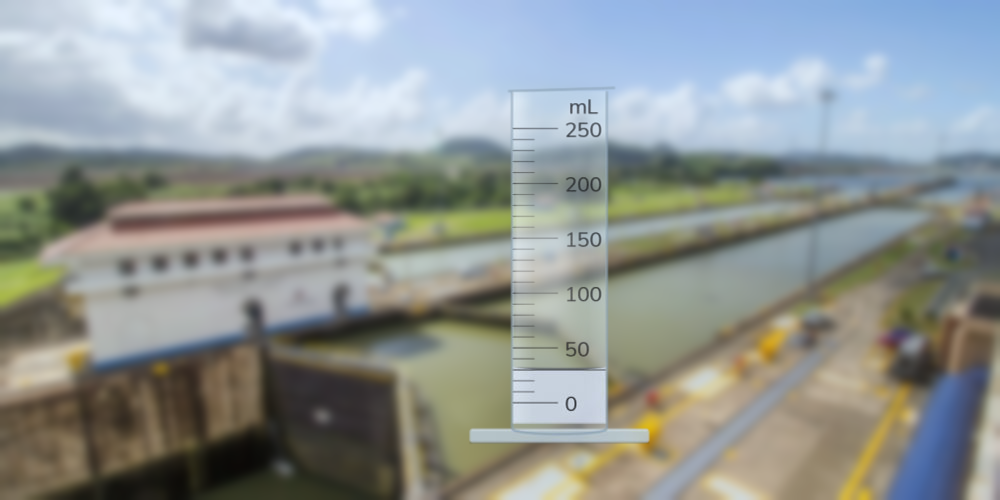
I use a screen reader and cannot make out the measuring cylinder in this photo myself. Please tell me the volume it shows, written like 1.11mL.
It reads 30mL
